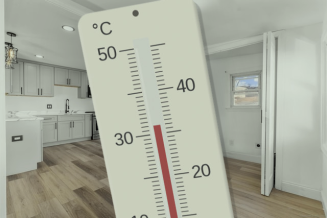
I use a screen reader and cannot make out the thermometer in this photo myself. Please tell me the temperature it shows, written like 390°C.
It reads 32°C
